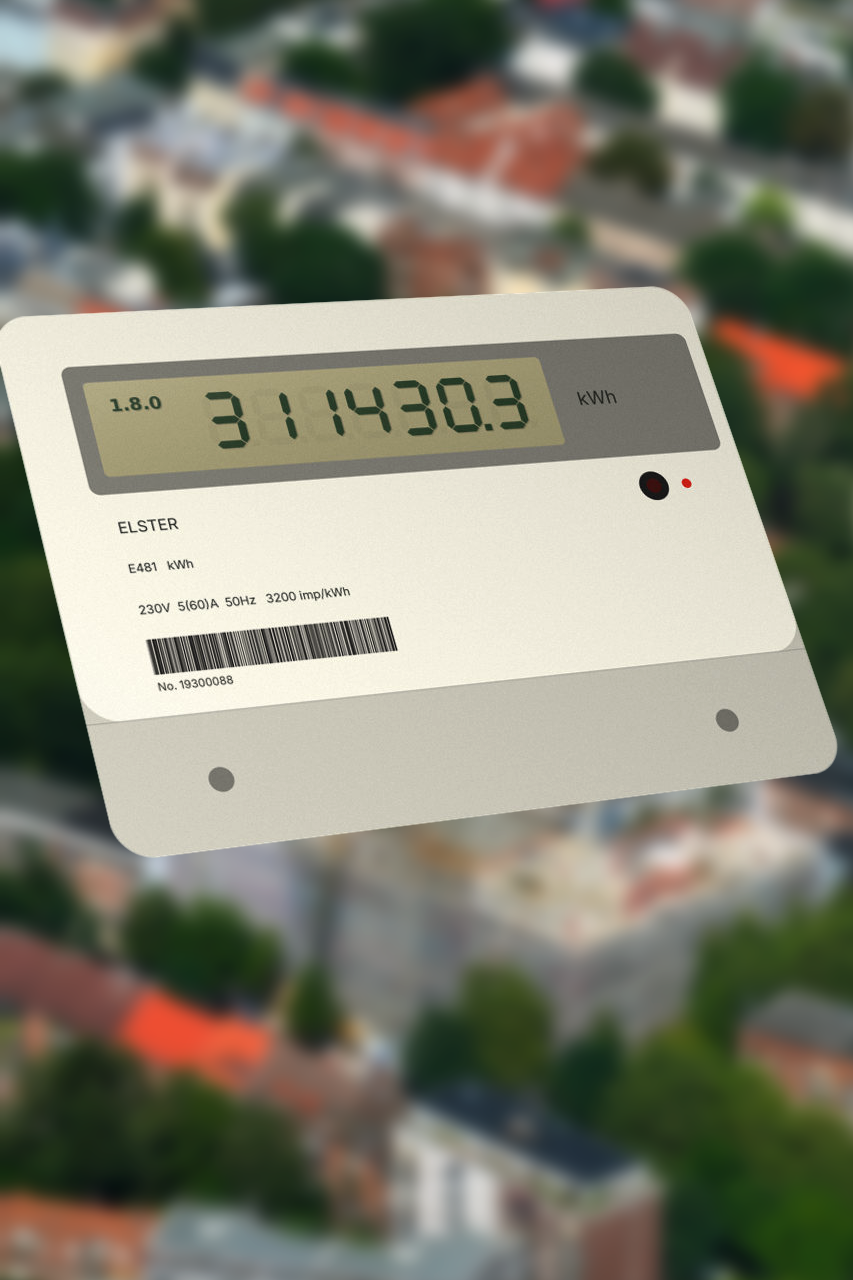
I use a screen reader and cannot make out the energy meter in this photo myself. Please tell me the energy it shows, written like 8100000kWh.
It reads 311430.3kWh
